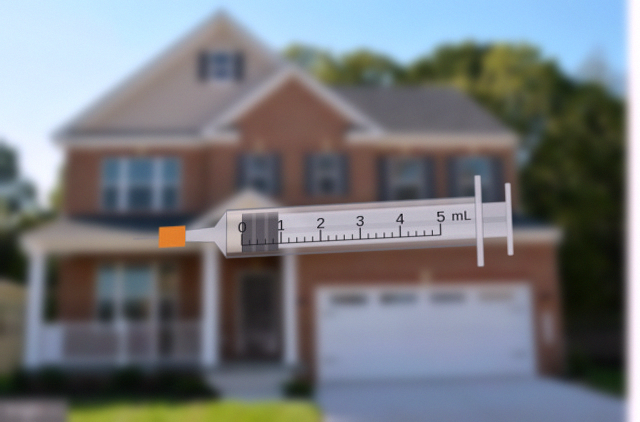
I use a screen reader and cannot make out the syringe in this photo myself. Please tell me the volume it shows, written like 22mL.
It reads 0mL
